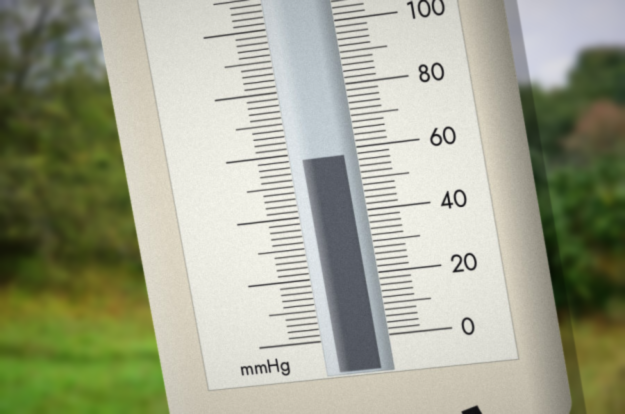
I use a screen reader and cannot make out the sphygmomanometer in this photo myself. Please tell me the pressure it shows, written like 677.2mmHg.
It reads 58mmHg
